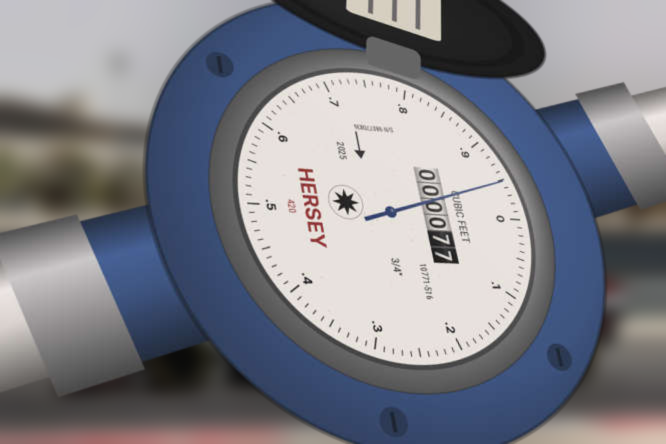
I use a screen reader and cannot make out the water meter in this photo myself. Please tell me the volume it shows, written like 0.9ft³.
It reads 76.95ft³
